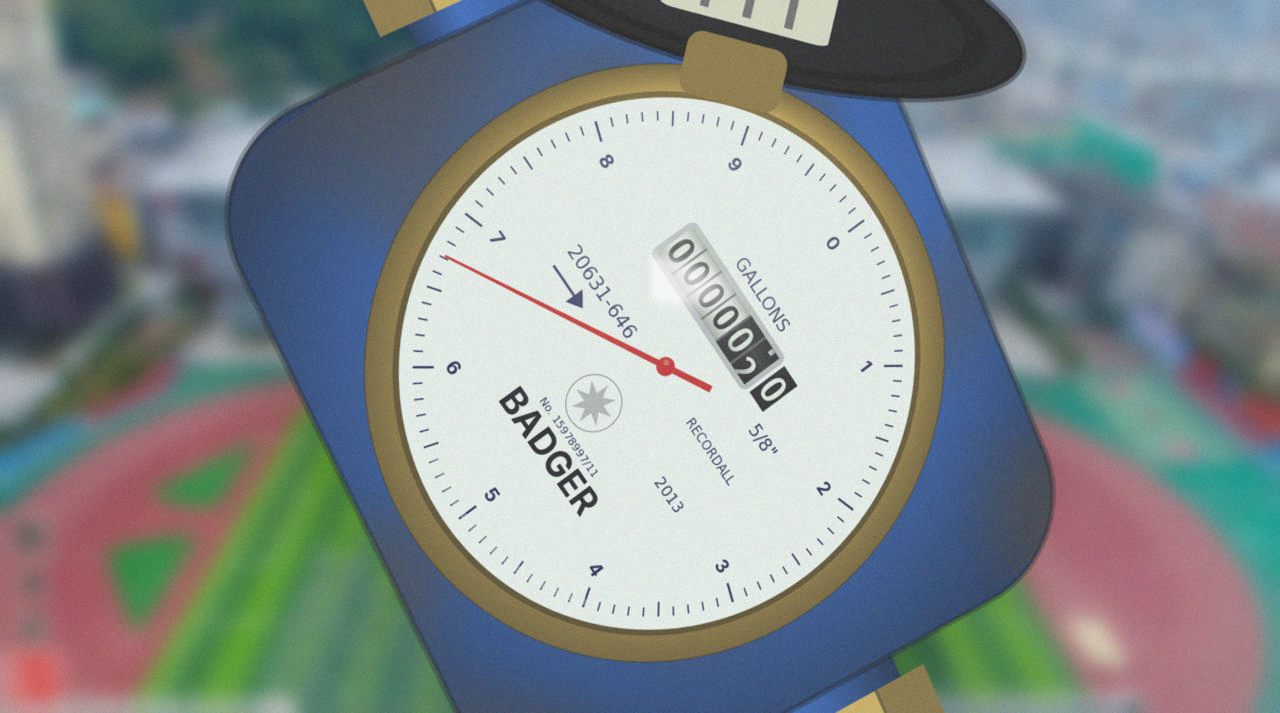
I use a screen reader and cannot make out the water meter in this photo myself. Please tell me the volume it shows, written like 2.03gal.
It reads 16.7gal
